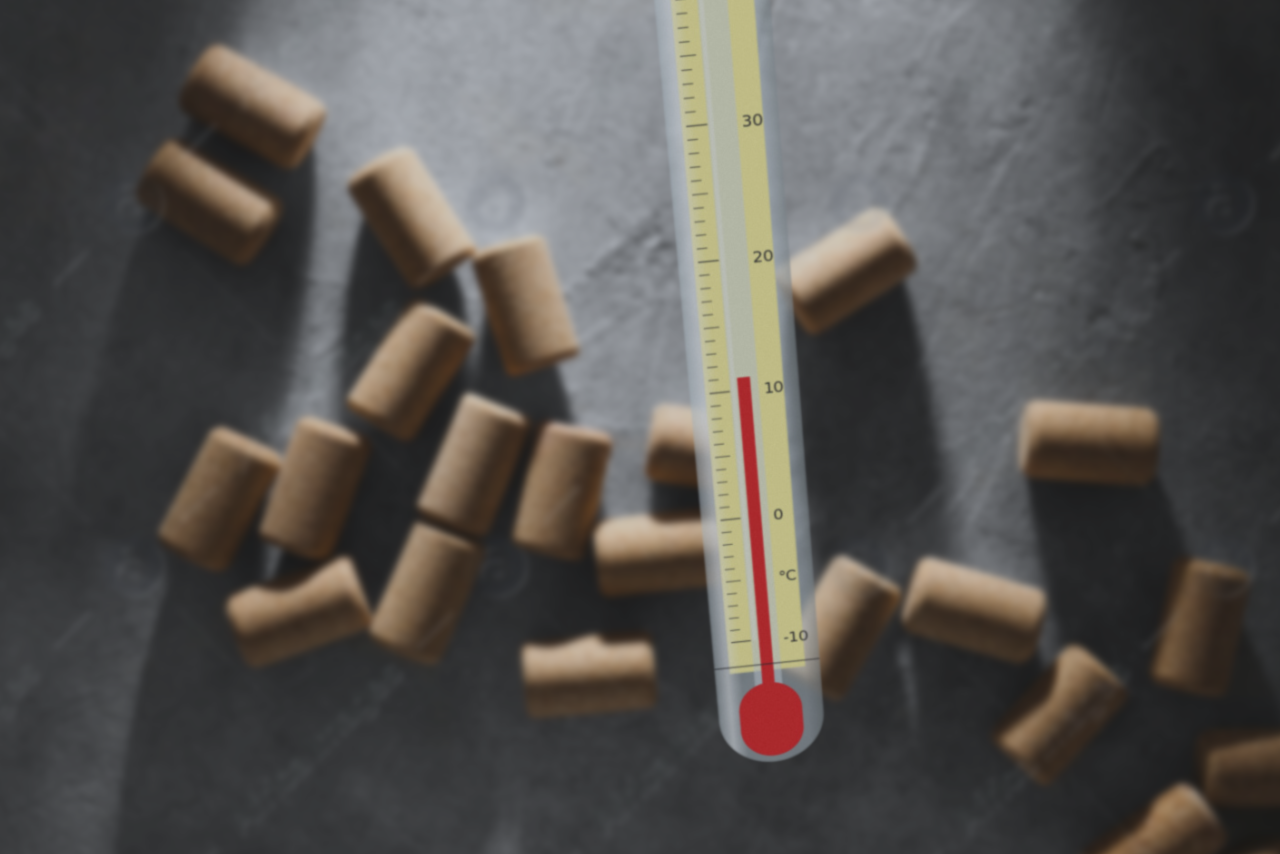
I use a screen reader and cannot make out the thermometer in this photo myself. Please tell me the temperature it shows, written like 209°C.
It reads 11°C
